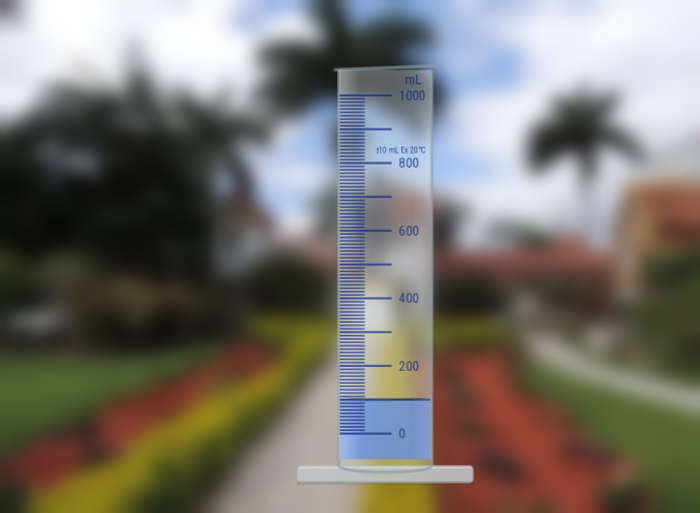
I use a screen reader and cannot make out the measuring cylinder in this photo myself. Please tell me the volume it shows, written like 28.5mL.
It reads 100mL
